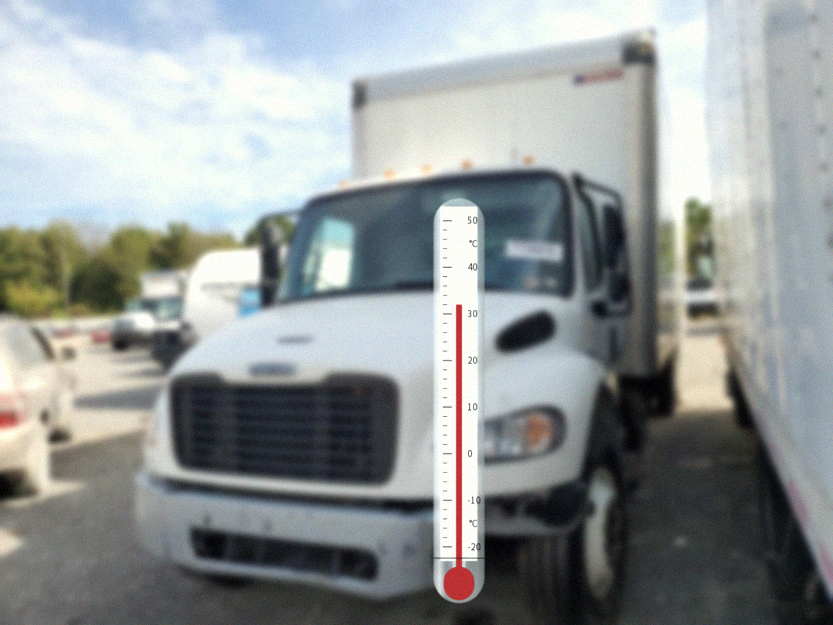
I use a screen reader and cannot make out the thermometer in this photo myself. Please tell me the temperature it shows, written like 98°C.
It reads 32°C
